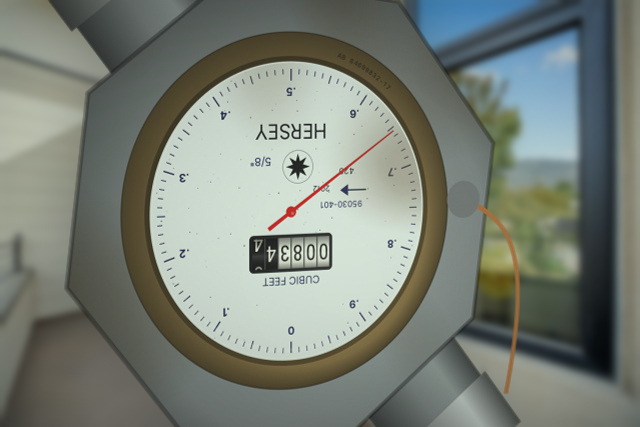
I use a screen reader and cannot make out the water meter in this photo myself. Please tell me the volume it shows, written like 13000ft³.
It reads 8343.65ft³
